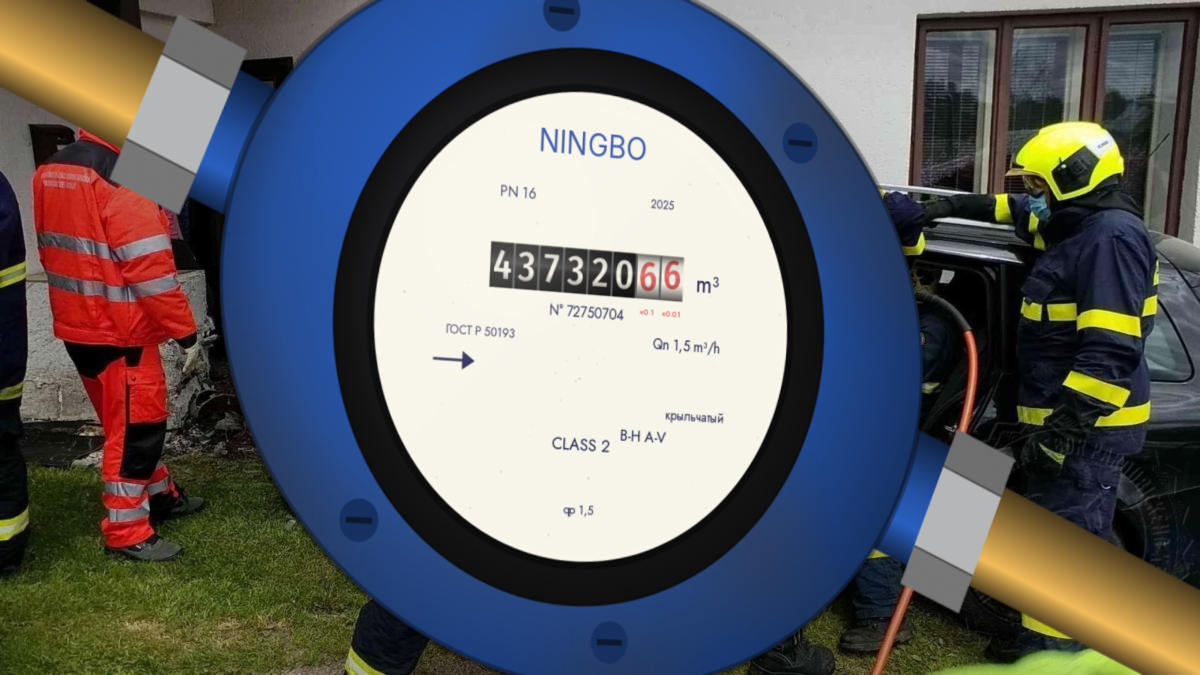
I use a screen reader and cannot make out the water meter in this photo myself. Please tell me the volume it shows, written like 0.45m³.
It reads 437320.66m³
